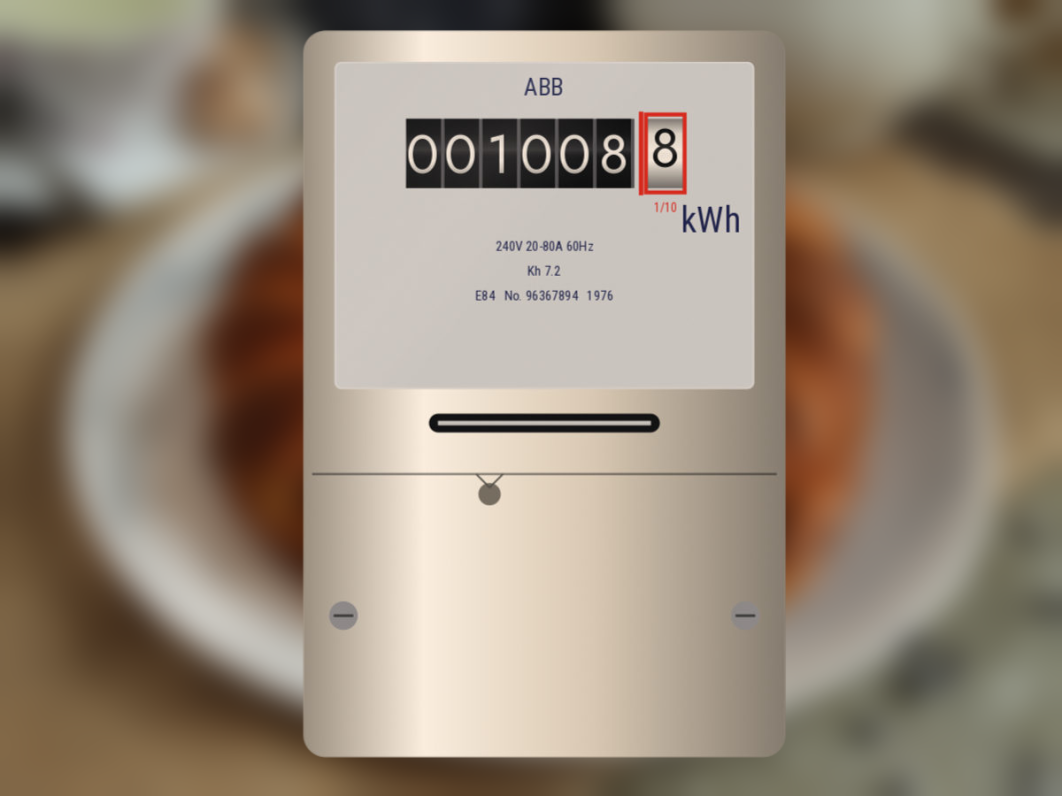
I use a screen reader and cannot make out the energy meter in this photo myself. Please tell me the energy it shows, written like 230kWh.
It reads 1008.8kWh
